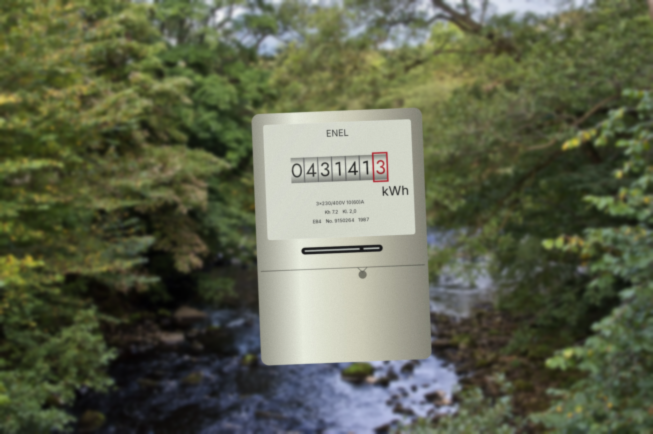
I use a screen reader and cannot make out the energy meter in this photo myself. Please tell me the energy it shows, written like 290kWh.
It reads 43141.3kWh
